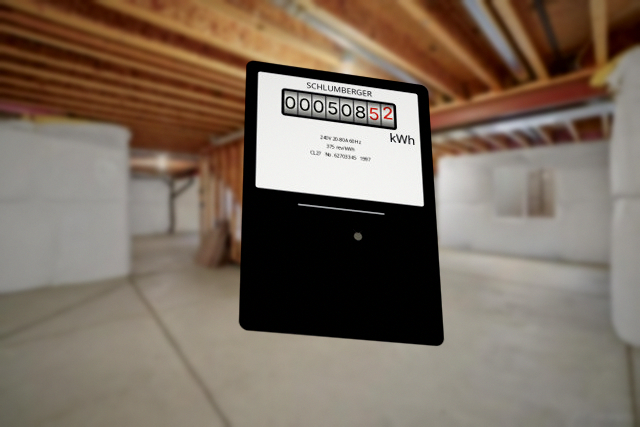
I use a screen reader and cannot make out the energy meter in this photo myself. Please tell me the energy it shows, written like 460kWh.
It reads 508.52kWh
